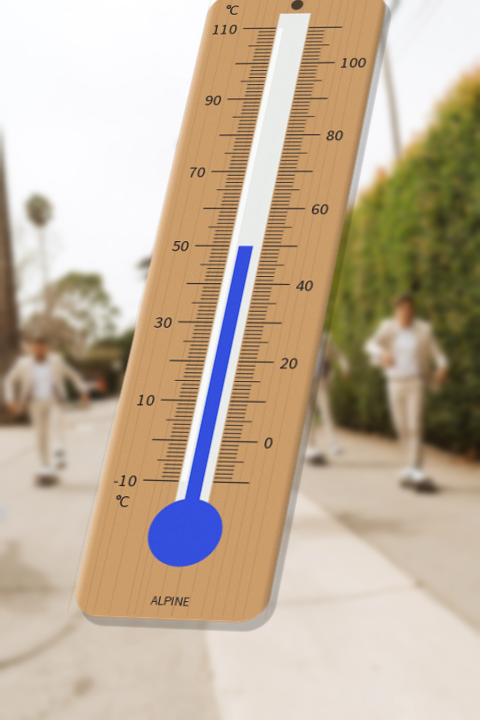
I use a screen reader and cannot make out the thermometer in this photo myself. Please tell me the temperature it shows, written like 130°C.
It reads 50°C
